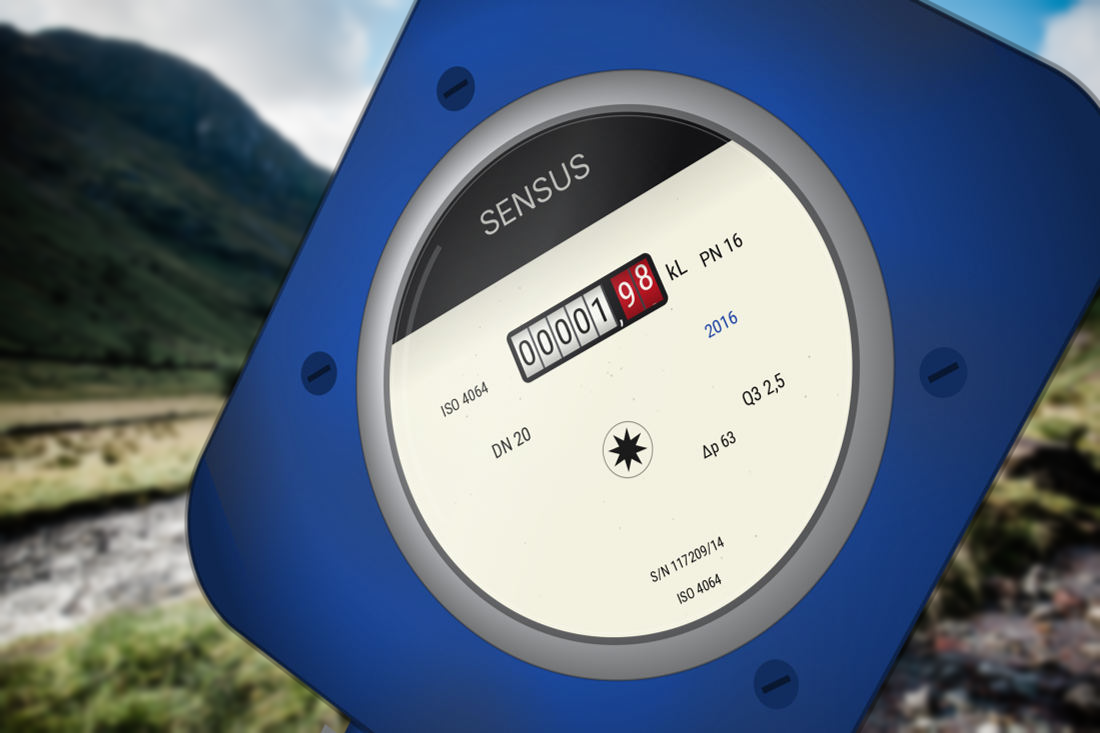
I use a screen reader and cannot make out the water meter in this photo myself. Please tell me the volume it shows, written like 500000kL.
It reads 1.98kL
